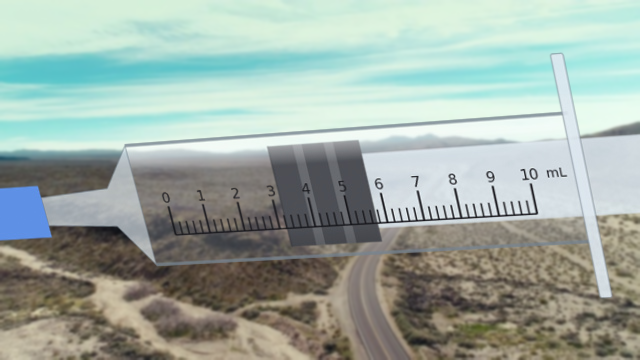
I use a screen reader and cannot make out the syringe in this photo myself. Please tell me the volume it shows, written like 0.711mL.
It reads 3.2mL
